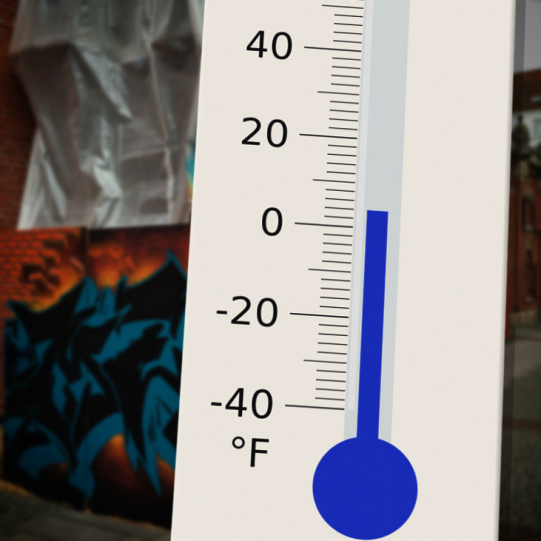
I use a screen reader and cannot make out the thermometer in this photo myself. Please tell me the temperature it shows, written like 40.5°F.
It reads 4°F
